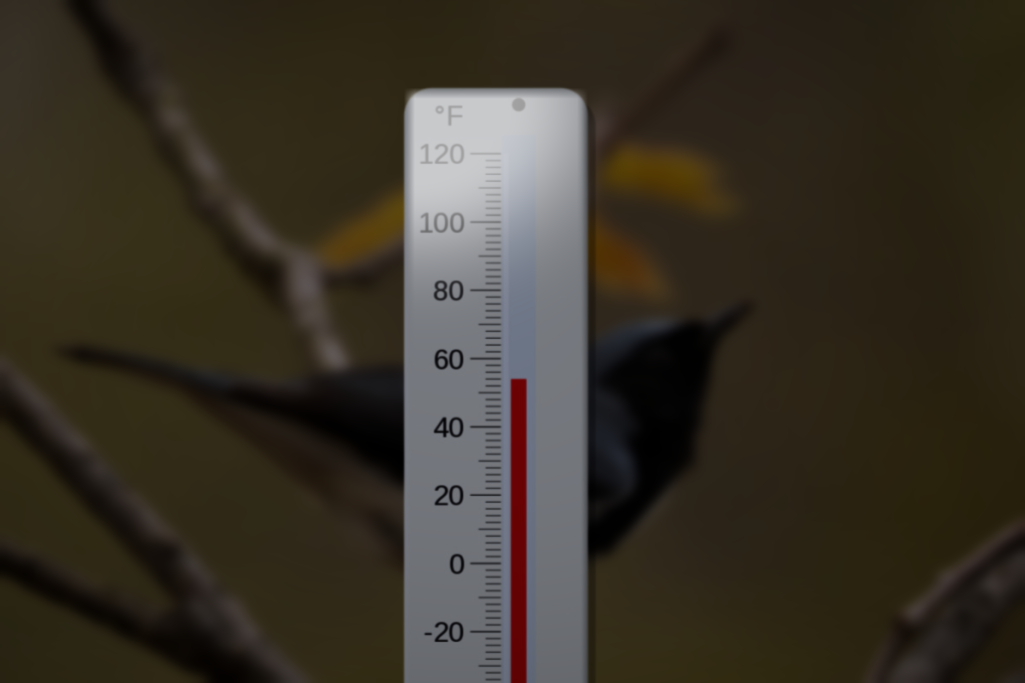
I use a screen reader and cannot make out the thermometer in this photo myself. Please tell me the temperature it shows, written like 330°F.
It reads 54°F
